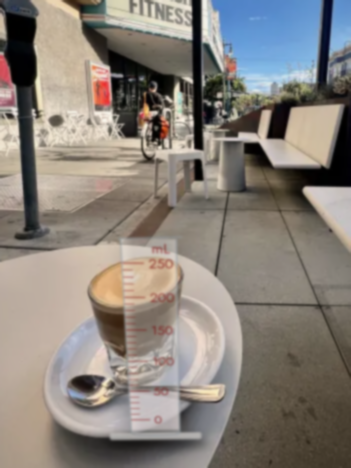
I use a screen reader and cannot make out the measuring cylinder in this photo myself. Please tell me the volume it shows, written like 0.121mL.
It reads 50mL
